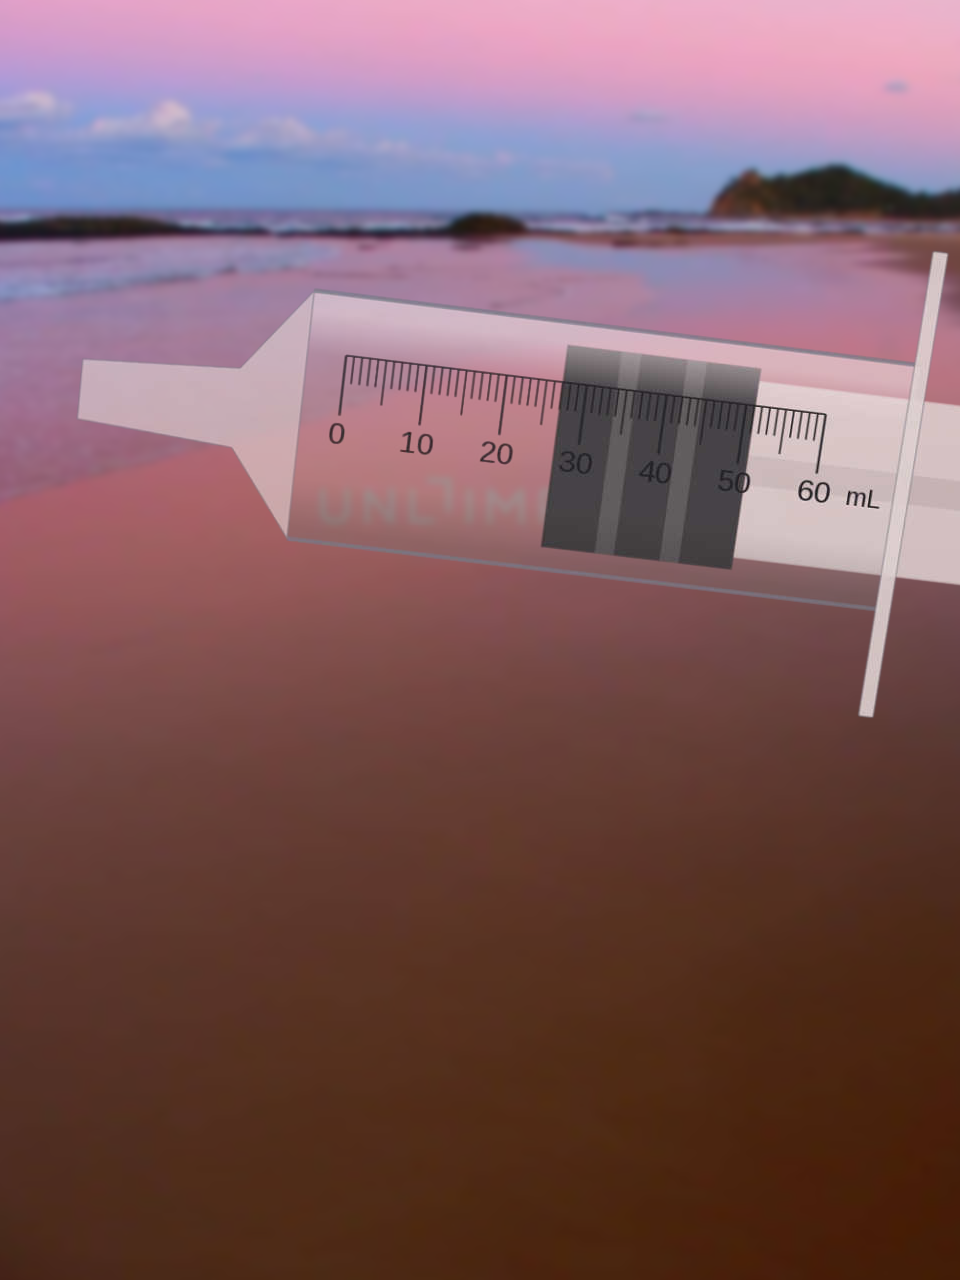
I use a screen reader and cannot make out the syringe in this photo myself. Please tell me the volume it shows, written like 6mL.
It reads 27mL
